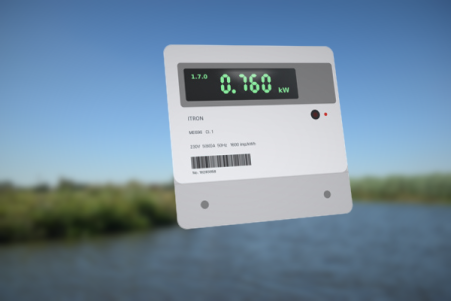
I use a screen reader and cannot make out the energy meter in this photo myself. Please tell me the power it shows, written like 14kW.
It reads 0.760kW
